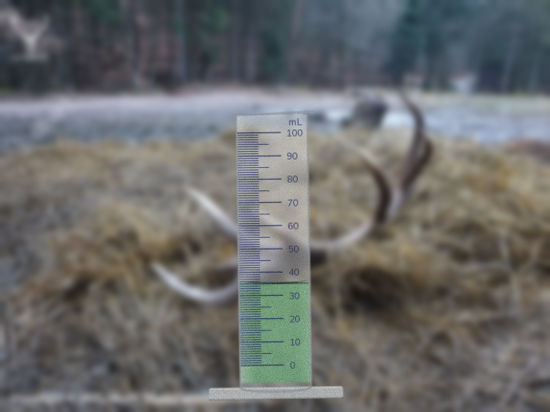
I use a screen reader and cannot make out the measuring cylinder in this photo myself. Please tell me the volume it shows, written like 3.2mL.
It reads 35mL
